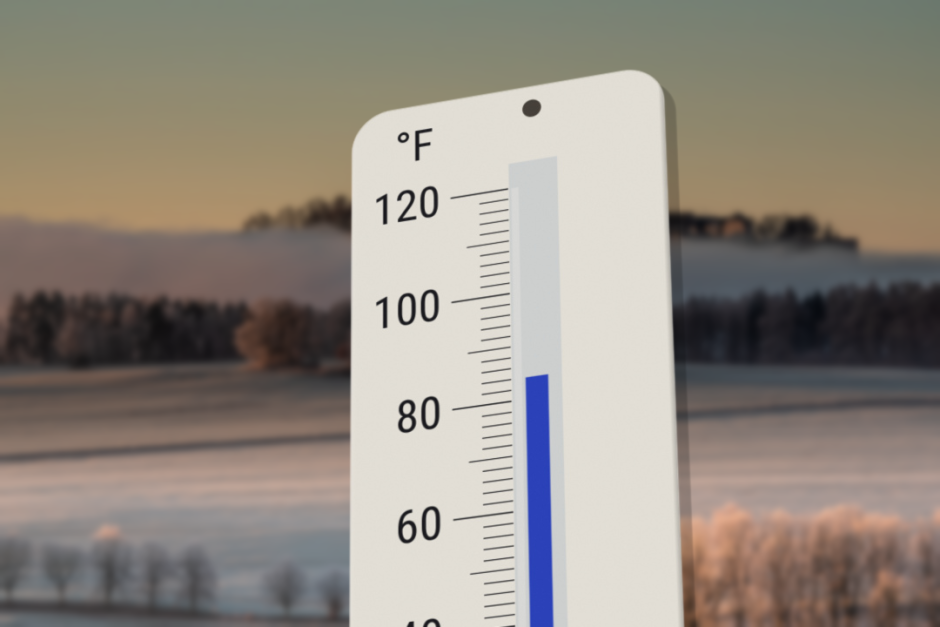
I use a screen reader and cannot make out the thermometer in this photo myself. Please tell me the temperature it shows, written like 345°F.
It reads 84°F
